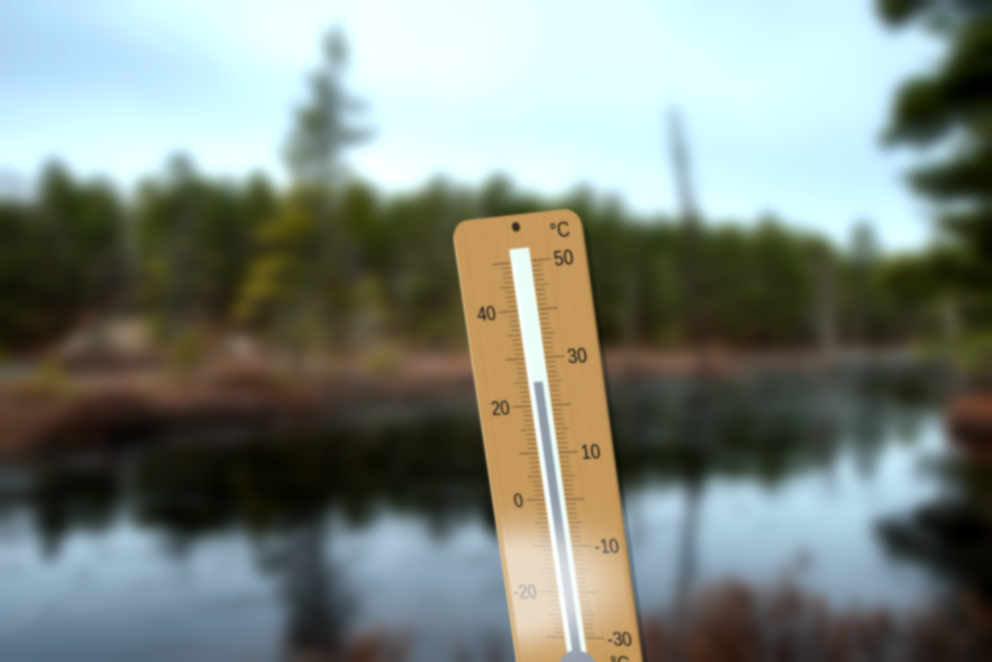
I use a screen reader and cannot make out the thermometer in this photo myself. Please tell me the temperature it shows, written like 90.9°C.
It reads 25°C
